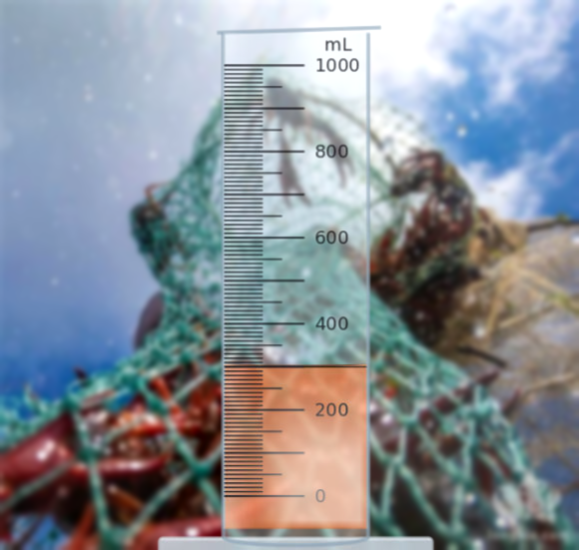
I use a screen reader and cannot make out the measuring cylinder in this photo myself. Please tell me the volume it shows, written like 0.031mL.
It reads 300mL
